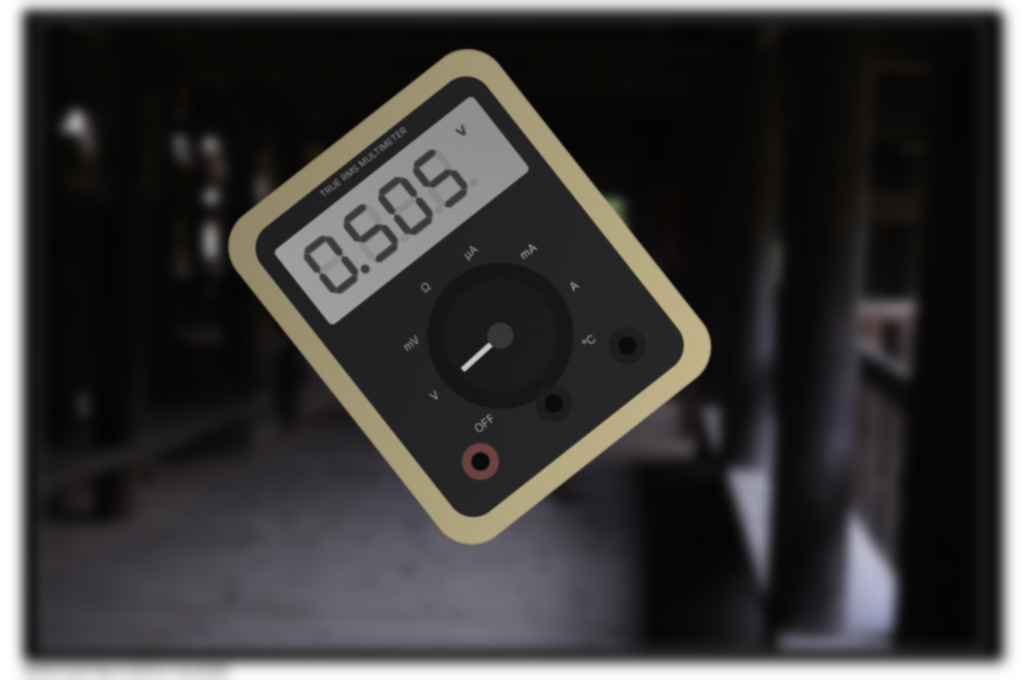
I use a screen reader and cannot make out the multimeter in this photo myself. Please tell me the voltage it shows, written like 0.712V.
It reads 0.505V
